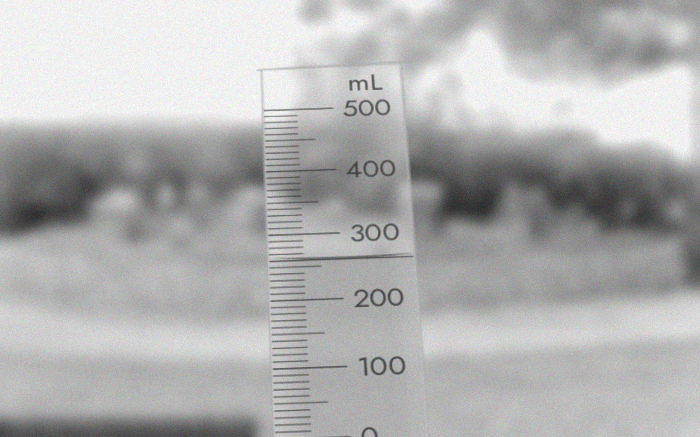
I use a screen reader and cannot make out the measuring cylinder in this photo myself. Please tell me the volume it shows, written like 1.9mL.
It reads 260mL
